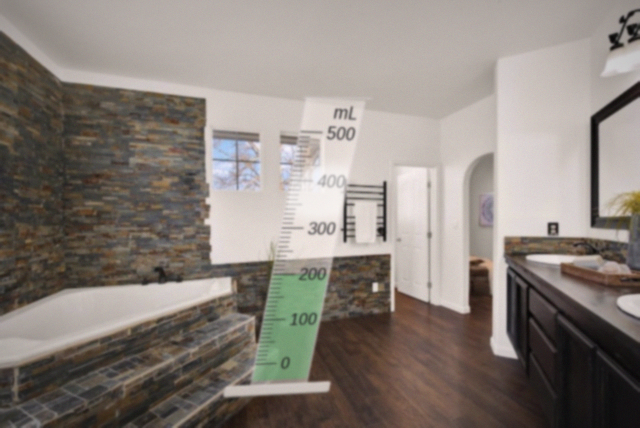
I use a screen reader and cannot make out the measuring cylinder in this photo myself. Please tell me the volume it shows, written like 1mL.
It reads 200mL
